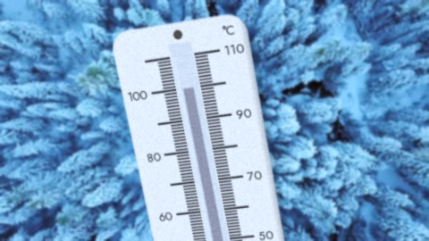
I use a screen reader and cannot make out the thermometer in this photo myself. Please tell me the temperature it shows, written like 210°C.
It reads 100°C
